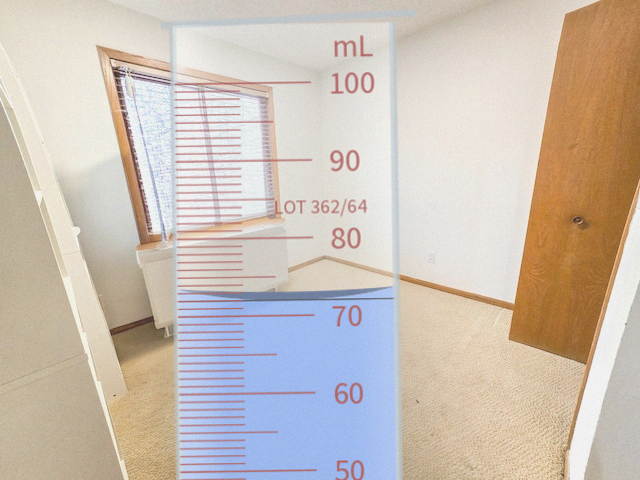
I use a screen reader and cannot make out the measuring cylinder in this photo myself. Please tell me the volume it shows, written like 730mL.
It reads 72mL
